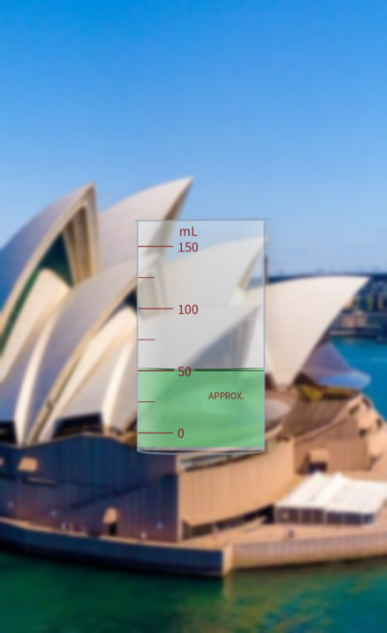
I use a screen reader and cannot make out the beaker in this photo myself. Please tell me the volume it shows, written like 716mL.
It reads 50mL
